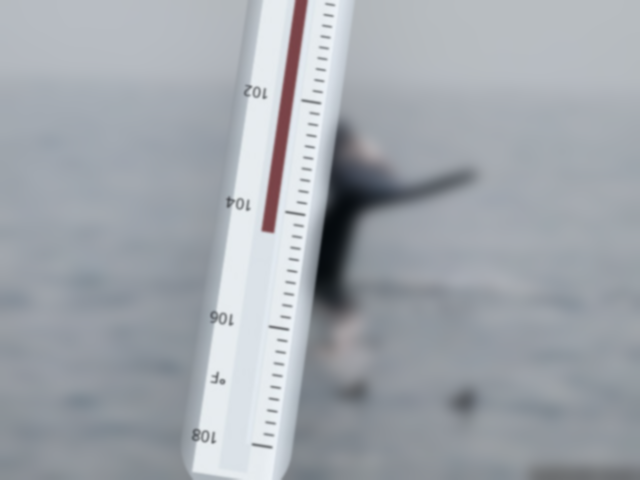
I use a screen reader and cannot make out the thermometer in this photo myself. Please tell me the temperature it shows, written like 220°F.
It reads 104.4°F
